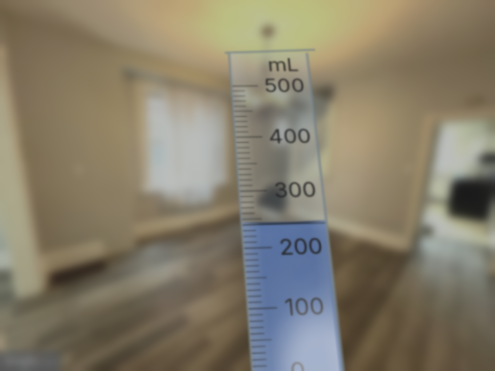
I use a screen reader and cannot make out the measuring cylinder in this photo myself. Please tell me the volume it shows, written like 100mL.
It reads 240mL
